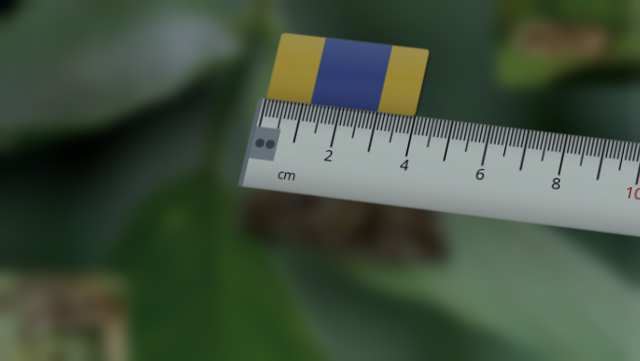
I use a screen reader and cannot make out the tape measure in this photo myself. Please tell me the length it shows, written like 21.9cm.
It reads 4cm
